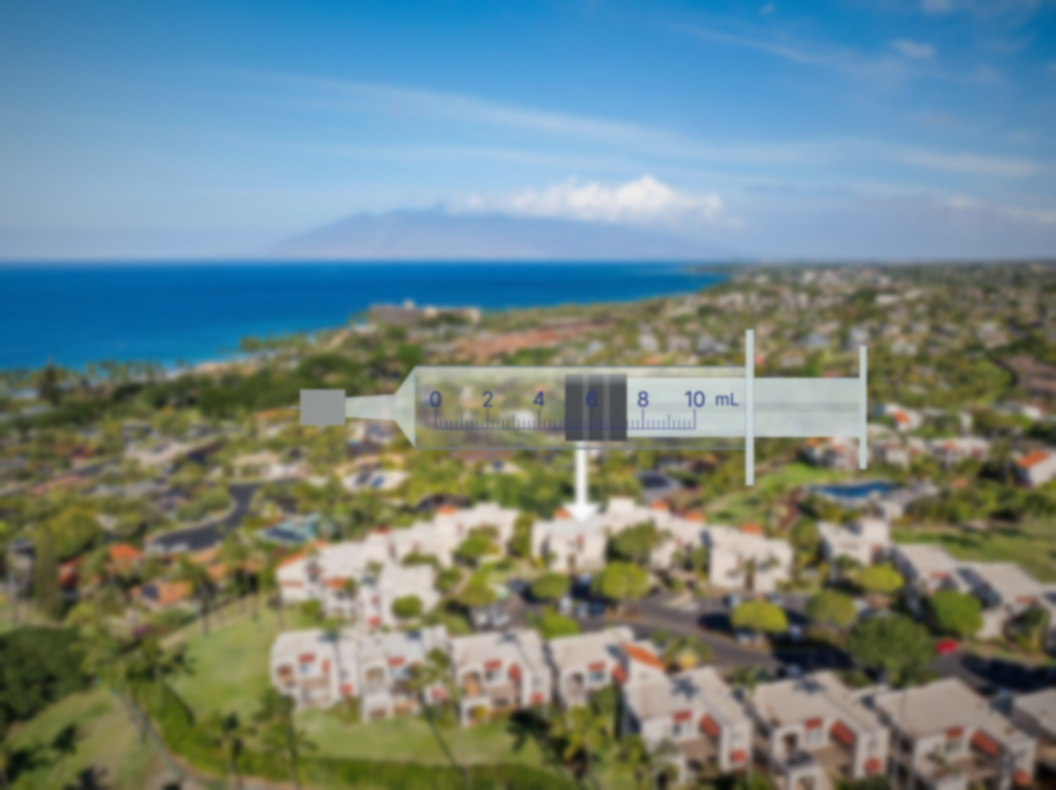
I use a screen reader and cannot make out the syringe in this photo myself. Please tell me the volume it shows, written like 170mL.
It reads 5mL
